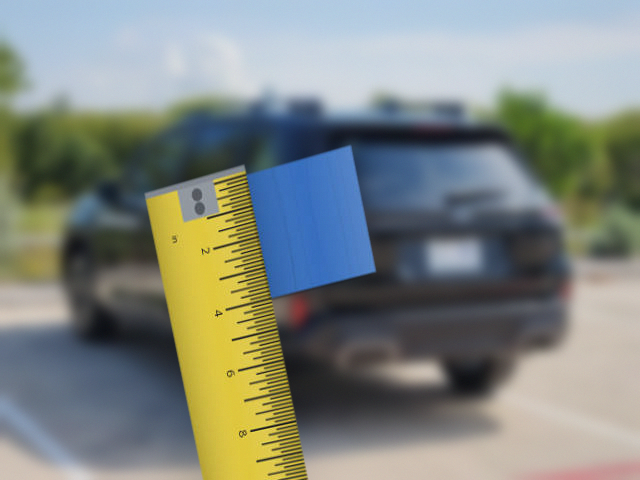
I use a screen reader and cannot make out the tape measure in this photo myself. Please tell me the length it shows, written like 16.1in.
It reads 4in
